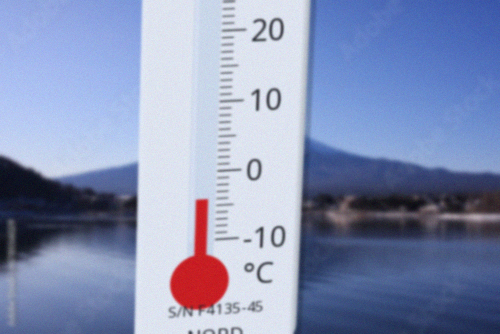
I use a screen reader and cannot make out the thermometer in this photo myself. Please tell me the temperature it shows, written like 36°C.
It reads -4°C
